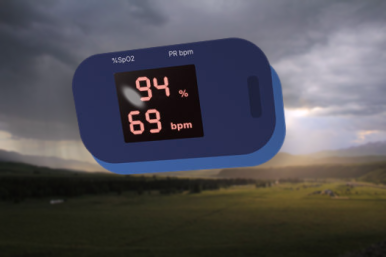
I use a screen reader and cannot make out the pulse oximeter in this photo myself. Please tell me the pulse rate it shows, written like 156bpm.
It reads 69bpm
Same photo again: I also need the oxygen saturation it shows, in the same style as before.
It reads 94%
